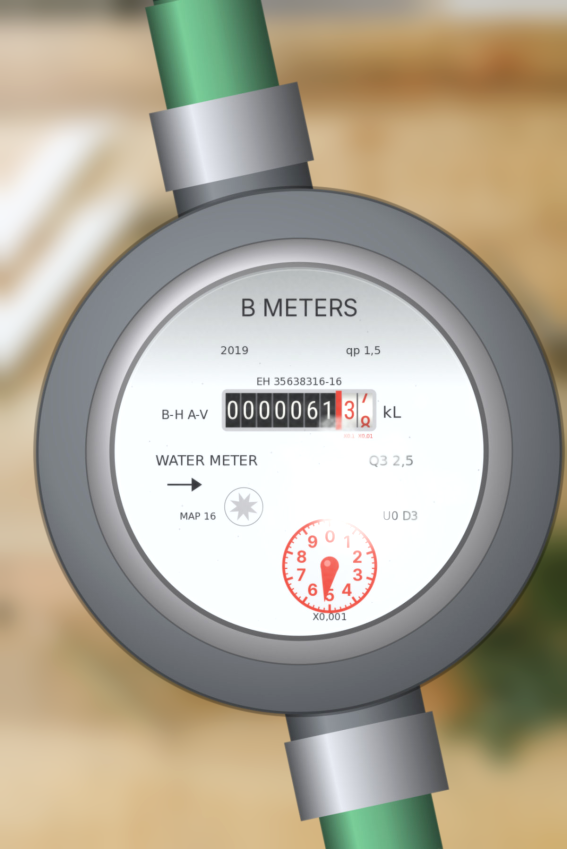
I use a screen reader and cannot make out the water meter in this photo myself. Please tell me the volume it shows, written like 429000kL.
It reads 61.375kL
